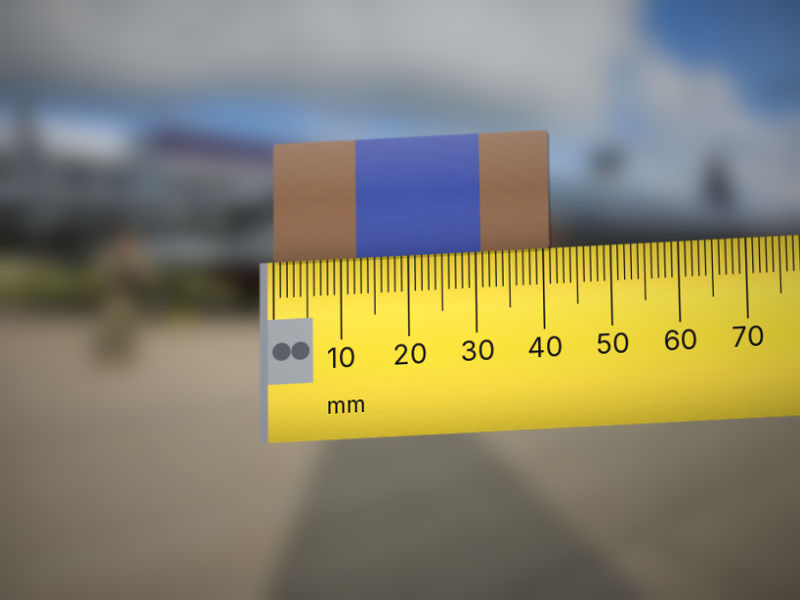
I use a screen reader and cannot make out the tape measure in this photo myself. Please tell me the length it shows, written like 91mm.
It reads 41mm
